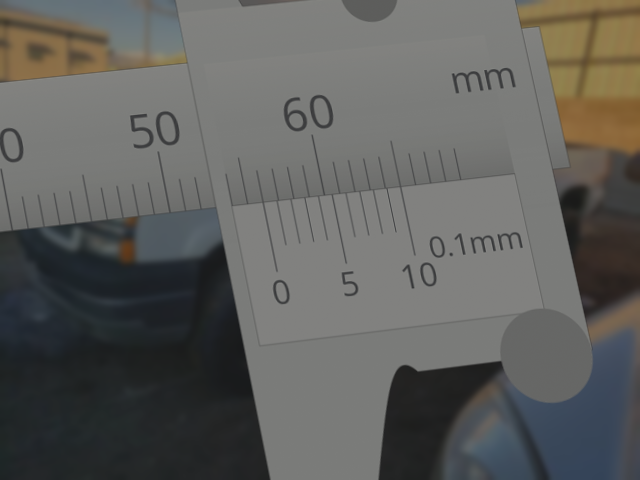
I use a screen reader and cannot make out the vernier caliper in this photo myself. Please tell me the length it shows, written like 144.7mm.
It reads 56.0mm
